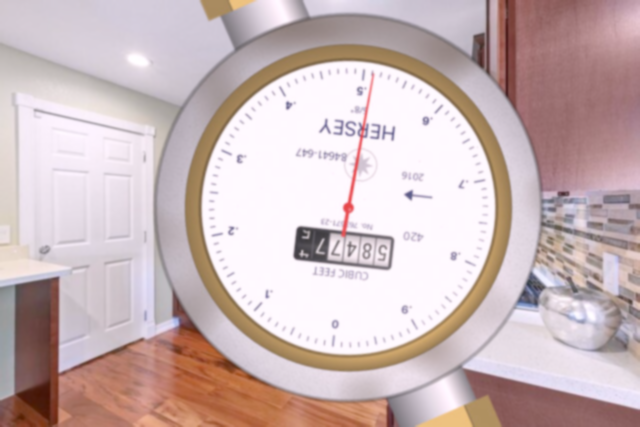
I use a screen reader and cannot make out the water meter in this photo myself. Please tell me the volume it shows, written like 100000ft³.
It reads 584774.51ft³
